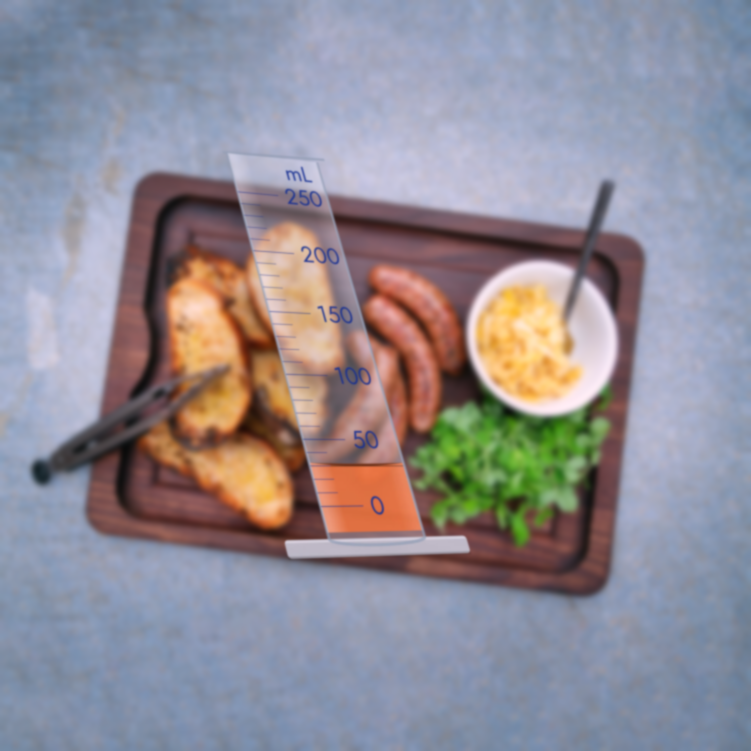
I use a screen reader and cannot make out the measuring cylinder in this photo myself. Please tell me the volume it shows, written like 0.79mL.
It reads 30mL
